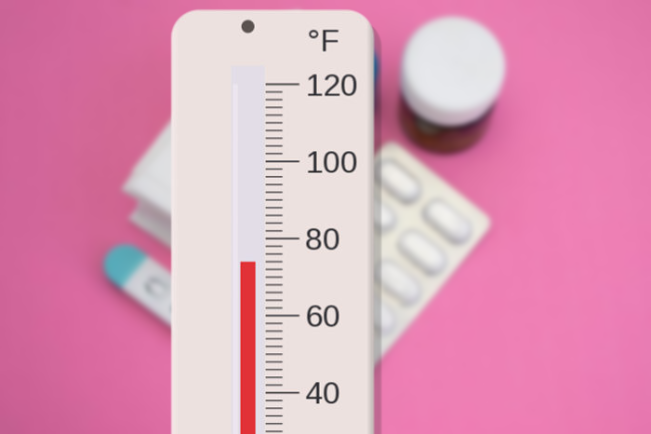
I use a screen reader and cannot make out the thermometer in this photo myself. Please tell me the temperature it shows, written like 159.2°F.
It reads 74°F
